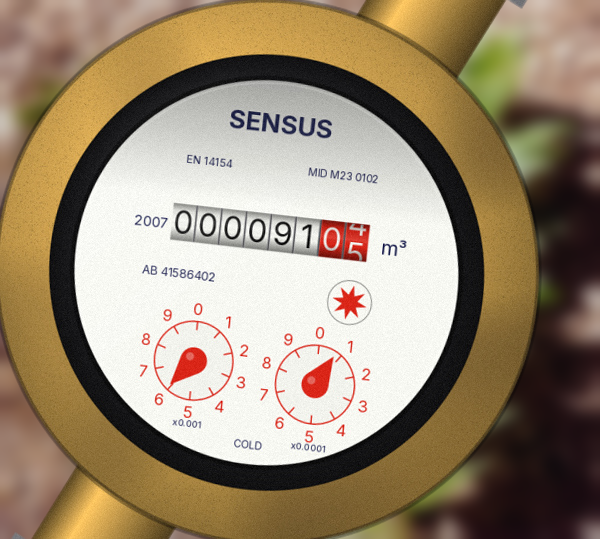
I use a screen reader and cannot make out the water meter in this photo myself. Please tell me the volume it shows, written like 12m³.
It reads 91.0460m³
